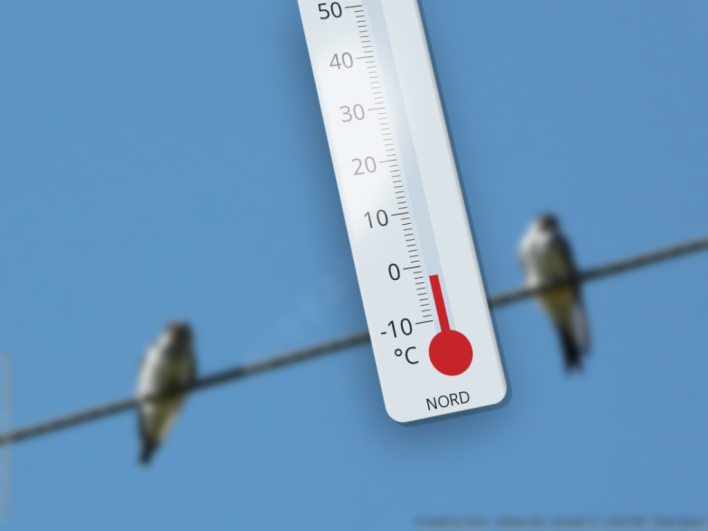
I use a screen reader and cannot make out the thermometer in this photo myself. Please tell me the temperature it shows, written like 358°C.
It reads -2°C
